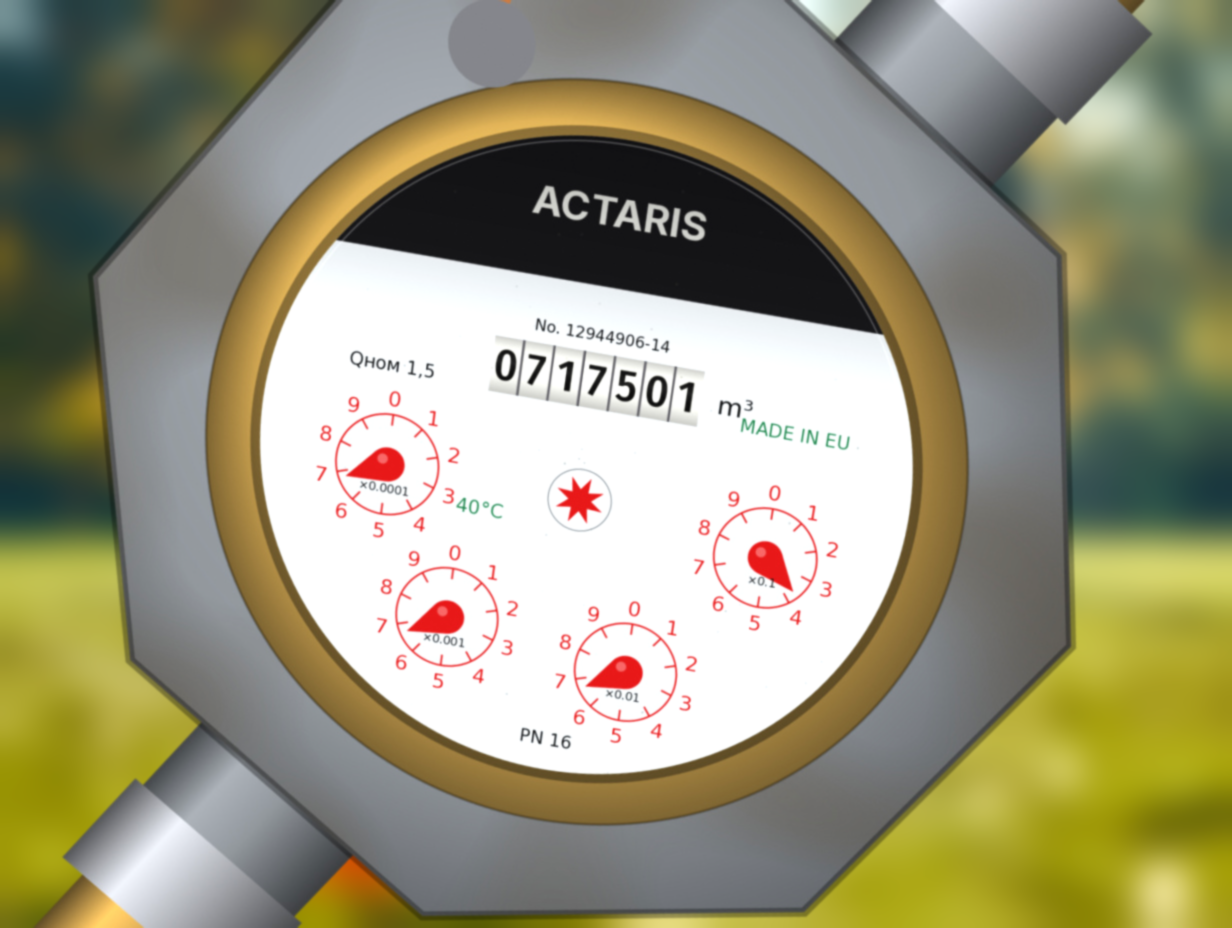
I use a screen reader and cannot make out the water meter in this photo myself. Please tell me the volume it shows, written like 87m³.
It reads 717501.3666m³
